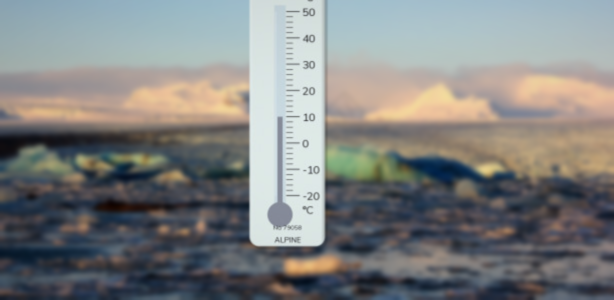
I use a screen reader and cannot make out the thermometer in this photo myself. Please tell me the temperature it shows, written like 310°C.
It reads 10°C
